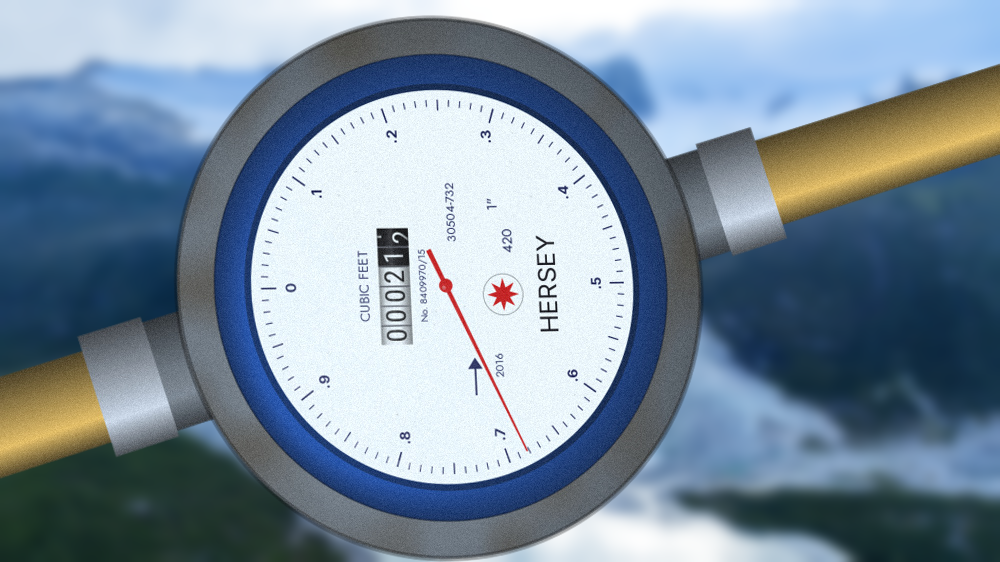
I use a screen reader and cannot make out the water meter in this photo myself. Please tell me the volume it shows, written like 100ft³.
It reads 211.68ft³
